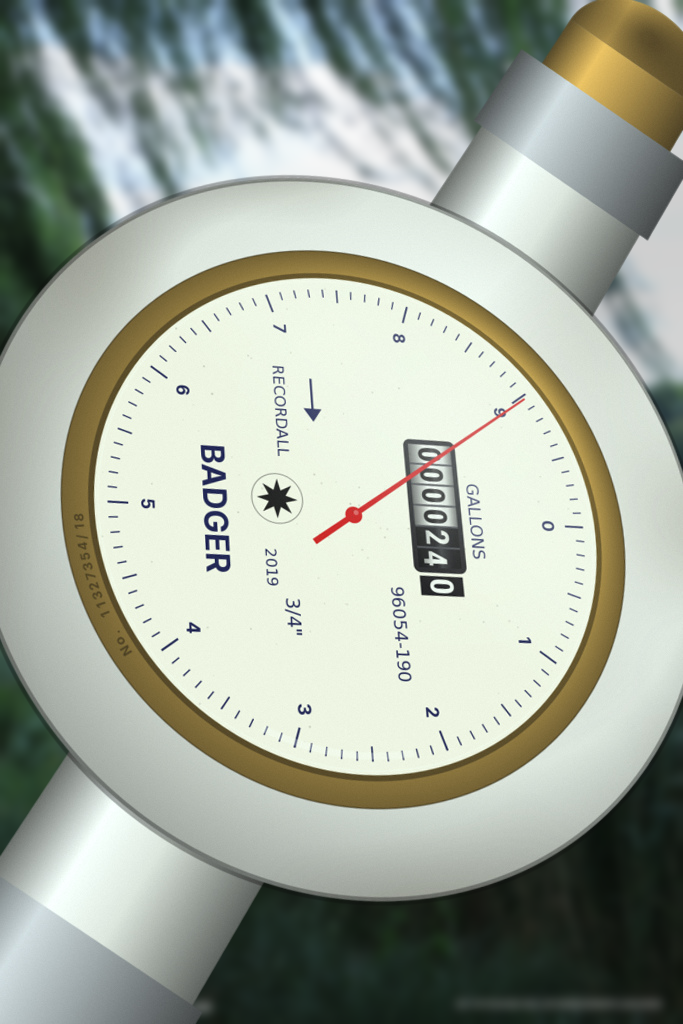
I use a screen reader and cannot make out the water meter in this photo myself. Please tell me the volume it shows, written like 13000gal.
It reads 239.0gal
